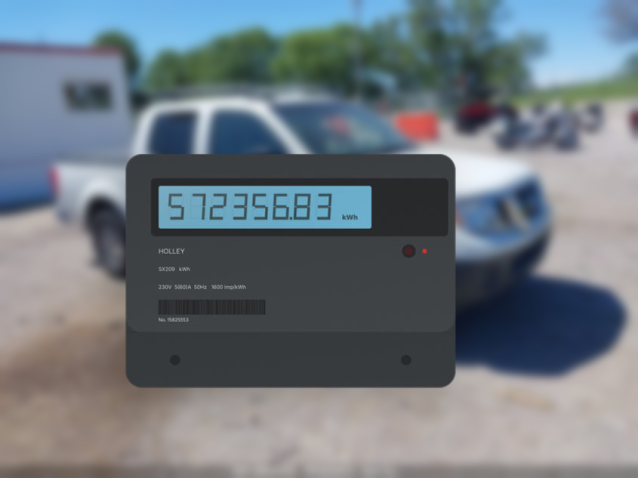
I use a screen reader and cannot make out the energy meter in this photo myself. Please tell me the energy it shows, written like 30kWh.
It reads 572356.83kWh
